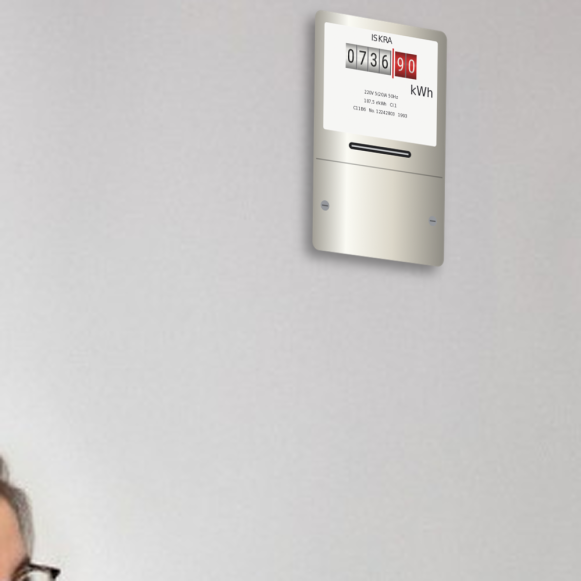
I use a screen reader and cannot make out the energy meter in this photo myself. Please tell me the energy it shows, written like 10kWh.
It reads 736.90kWh
